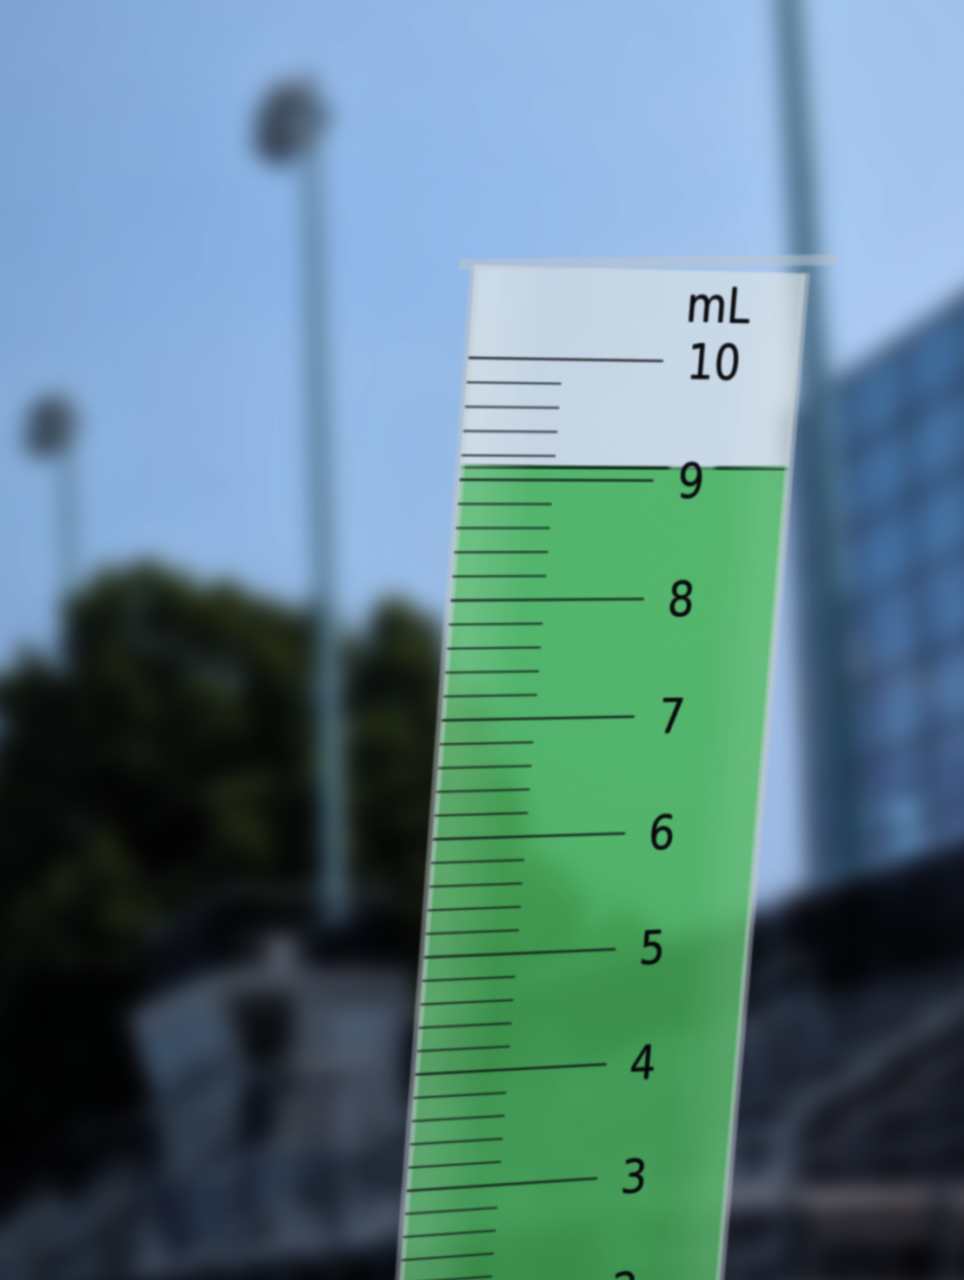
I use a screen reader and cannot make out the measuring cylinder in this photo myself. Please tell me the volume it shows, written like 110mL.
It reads 9.1mL
